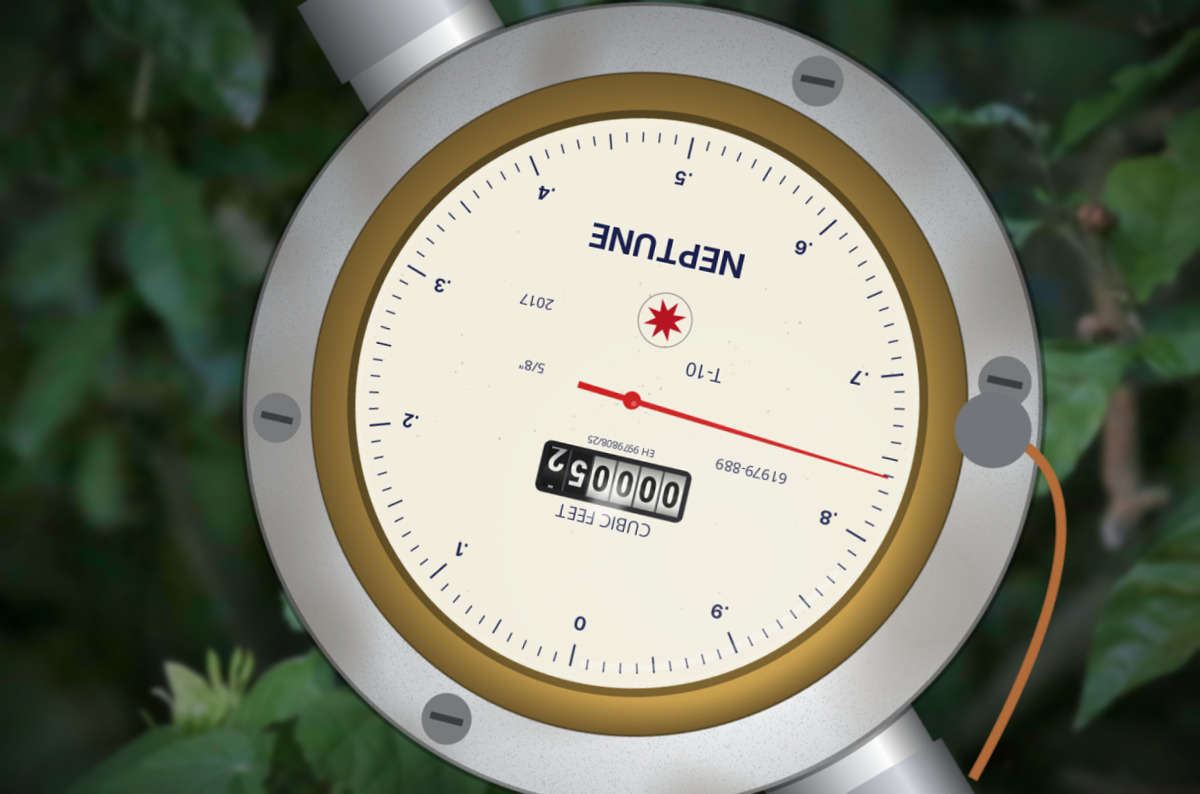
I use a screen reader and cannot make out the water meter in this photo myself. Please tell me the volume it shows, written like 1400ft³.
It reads 51.76ft³
